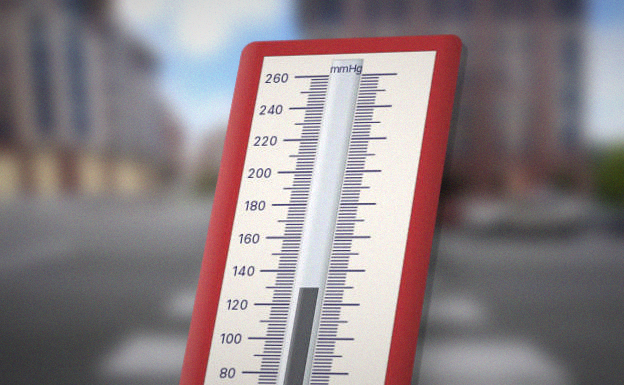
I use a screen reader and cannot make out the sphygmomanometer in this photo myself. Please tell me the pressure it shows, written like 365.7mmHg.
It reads 130mmHg
